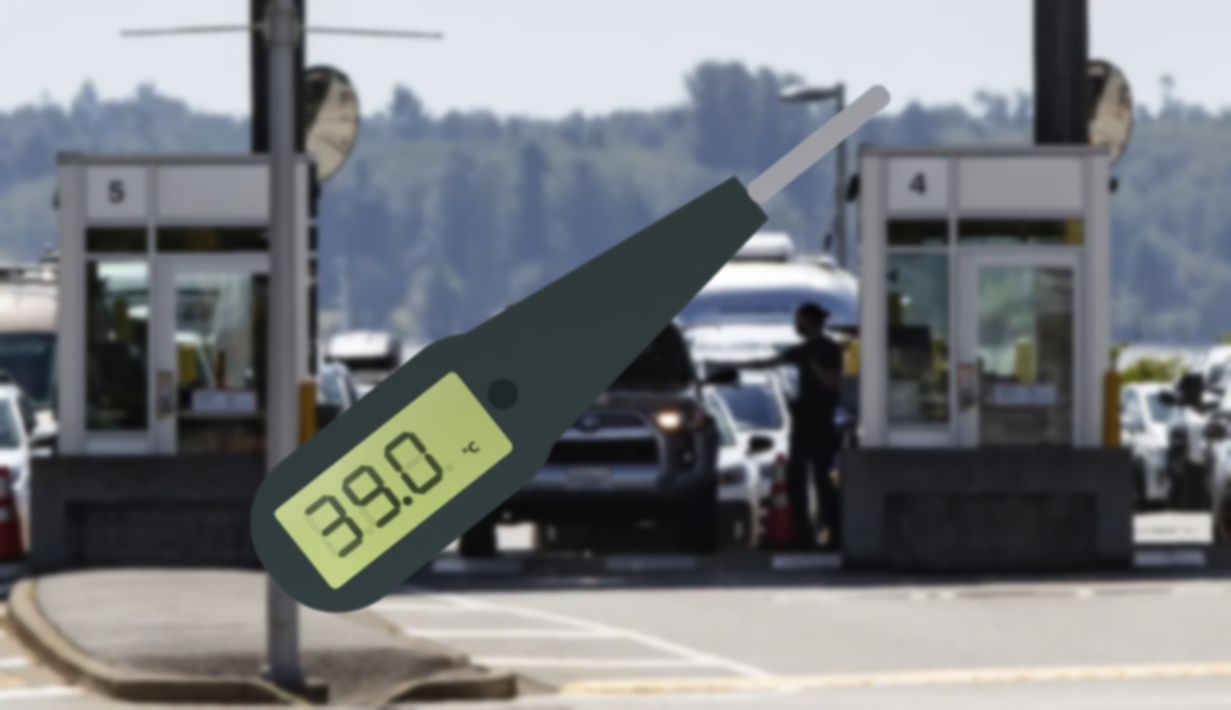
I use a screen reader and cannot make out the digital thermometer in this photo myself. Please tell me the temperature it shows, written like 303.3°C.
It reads 39.0°C
